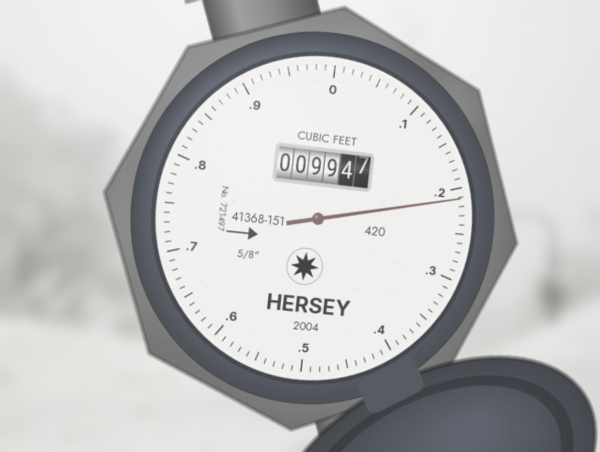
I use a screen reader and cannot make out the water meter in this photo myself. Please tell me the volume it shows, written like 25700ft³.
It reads 9947.21ft³
